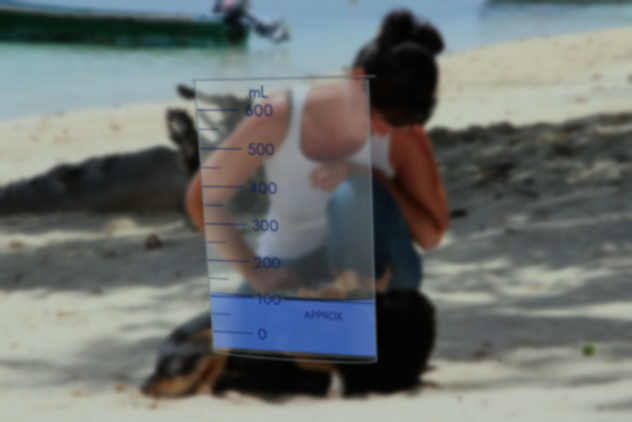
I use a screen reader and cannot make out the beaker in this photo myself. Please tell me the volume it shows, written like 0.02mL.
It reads 100mL
